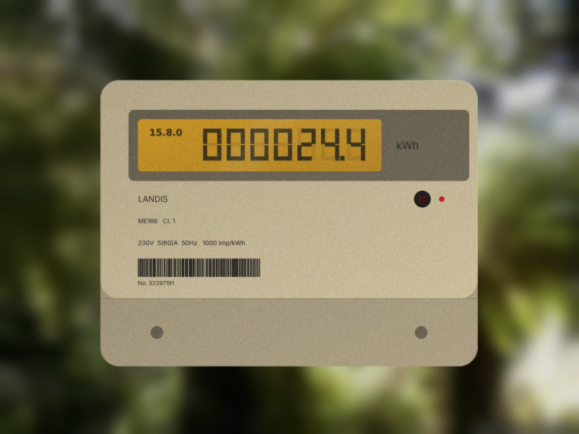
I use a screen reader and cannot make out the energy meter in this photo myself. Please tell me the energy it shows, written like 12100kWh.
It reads 24.4kWh
